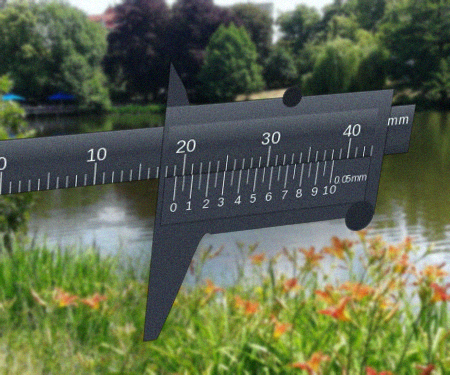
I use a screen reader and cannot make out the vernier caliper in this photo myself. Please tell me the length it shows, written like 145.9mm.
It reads 19.2mm
